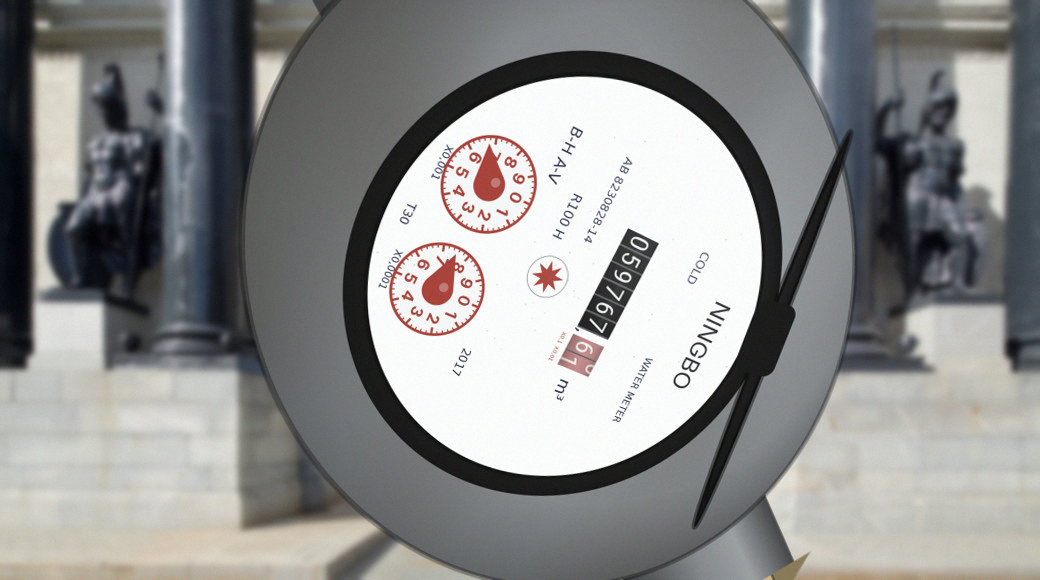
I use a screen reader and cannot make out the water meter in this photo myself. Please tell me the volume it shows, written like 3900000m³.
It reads 59767.6067m³
